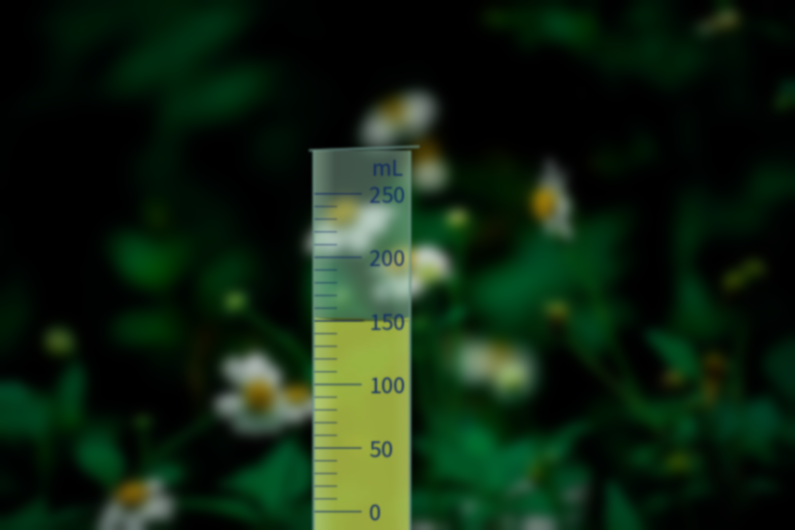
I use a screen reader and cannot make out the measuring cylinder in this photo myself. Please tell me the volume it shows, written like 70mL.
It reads 150mL
